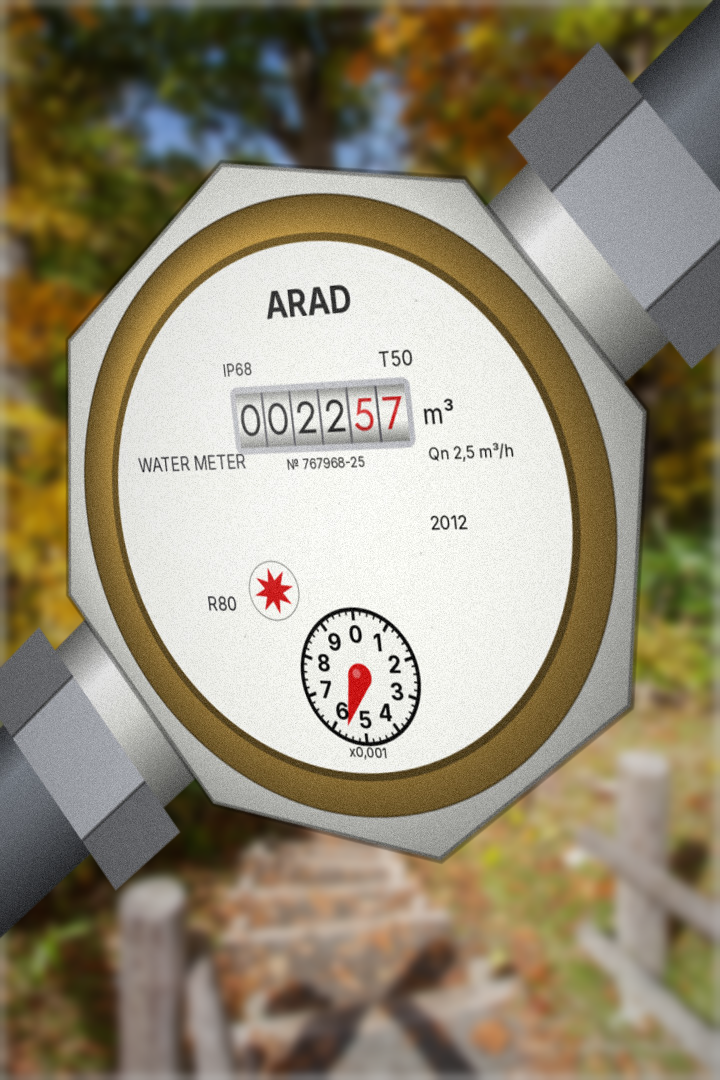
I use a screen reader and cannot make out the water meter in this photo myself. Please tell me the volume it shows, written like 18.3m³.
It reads 22.575m³
